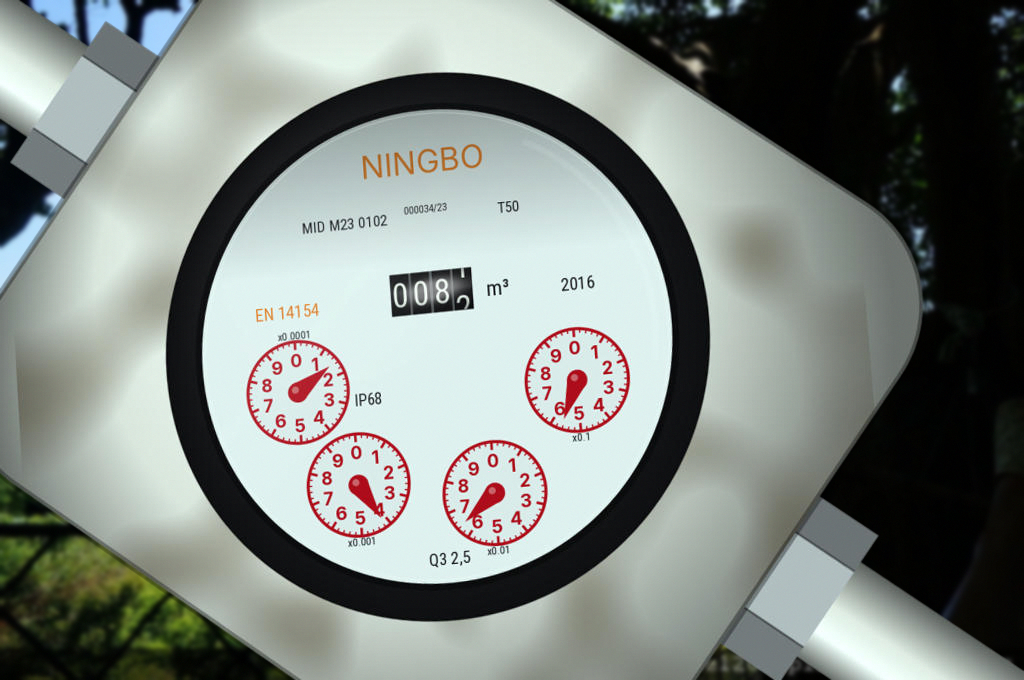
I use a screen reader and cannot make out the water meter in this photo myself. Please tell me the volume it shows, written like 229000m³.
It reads 81.5641m³
